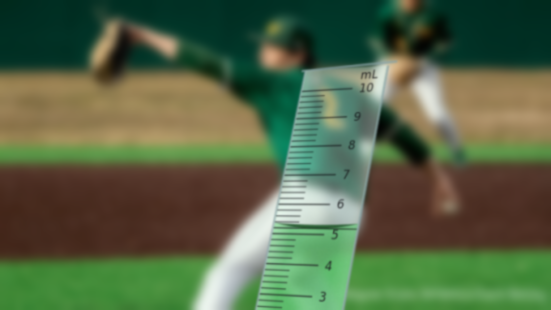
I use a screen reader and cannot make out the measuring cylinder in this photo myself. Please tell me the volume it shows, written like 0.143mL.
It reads 5.2mL
